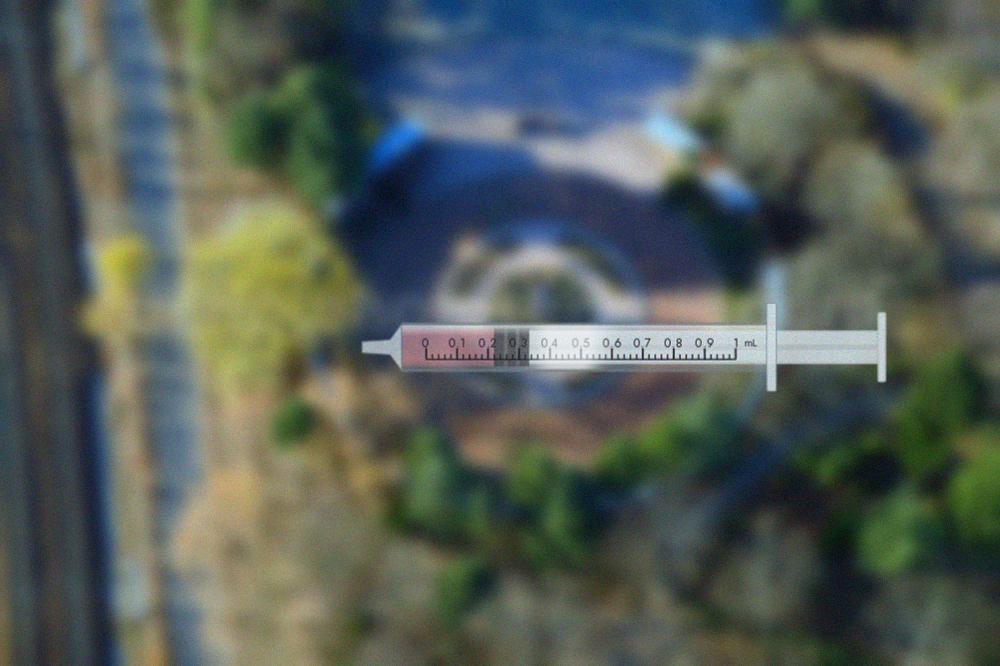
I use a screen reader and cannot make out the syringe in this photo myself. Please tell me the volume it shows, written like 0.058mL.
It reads 0.22mL
